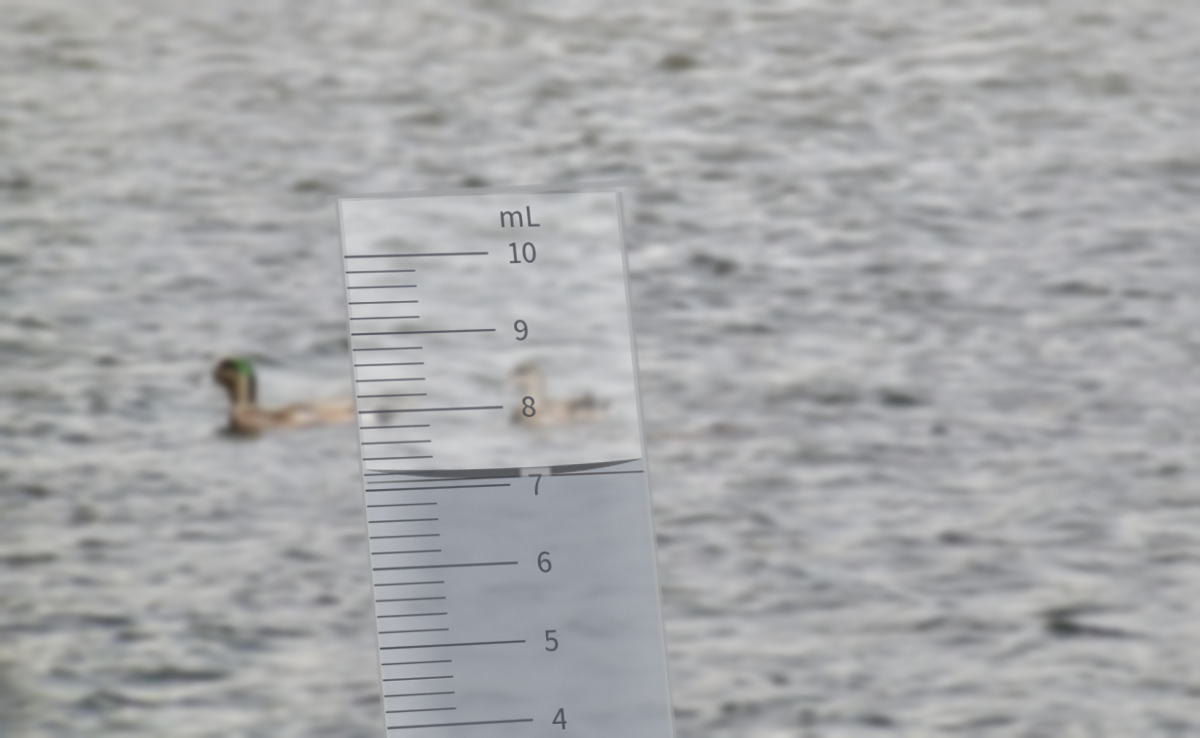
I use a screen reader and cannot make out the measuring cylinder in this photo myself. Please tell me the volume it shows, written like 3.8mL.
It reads 7.1mL
